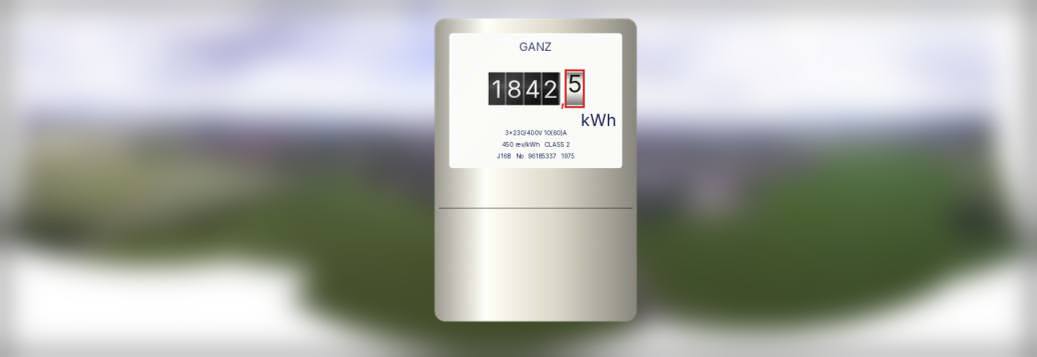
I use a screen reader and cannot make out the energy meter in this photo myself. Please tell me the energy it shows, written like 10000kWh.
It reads 1842.5kWh
